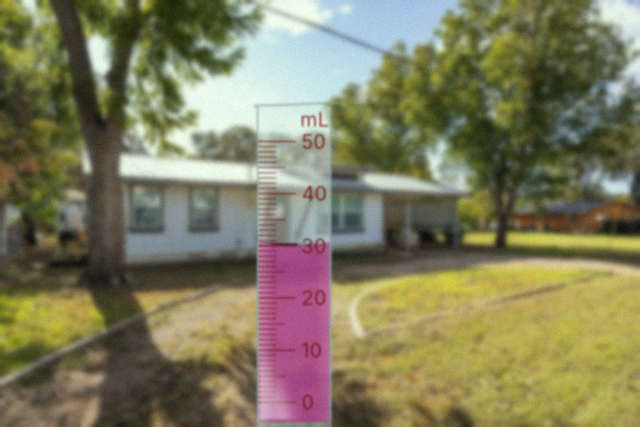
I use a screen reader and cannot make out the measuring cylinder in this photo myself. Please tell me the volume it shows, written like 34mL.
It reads 30mL
